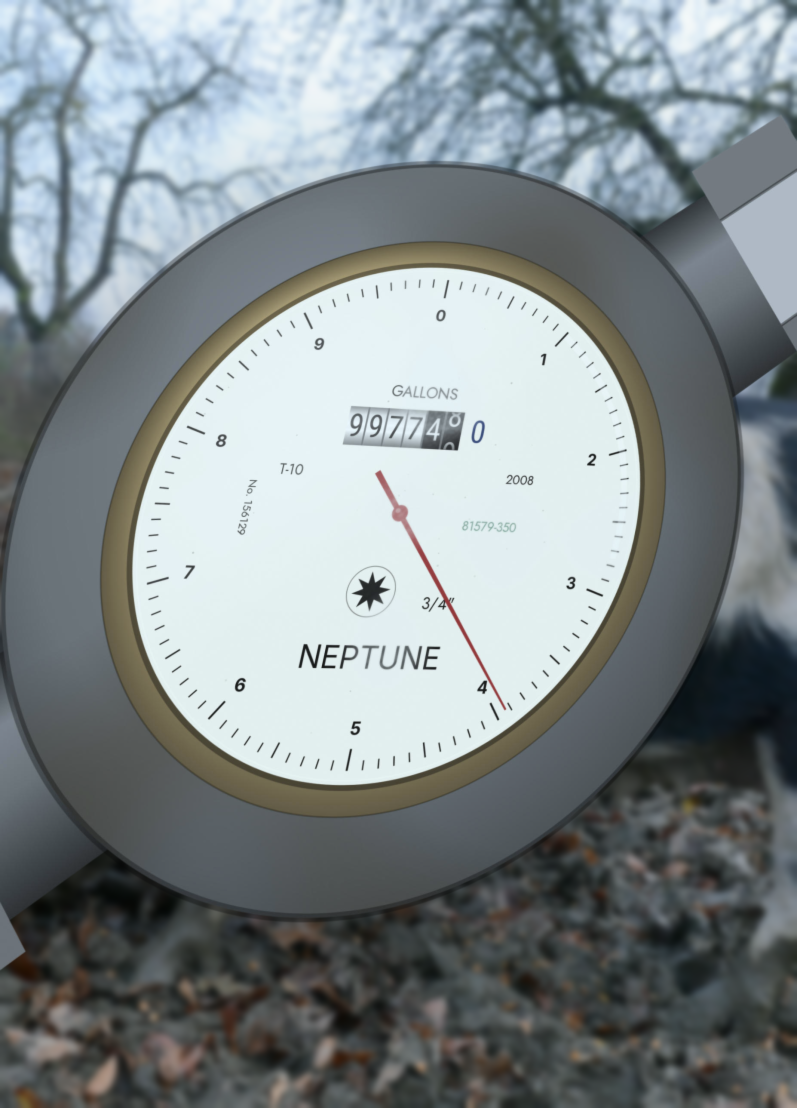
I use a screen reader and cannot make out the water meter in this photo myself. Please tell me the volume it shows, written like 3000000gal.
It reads 9977483.9gal
